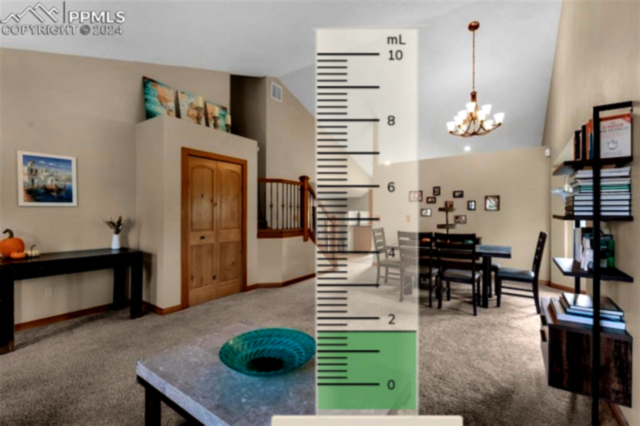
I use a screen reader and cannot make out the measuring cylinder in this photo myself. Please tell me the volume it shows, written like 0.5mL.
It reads 1.6mL
